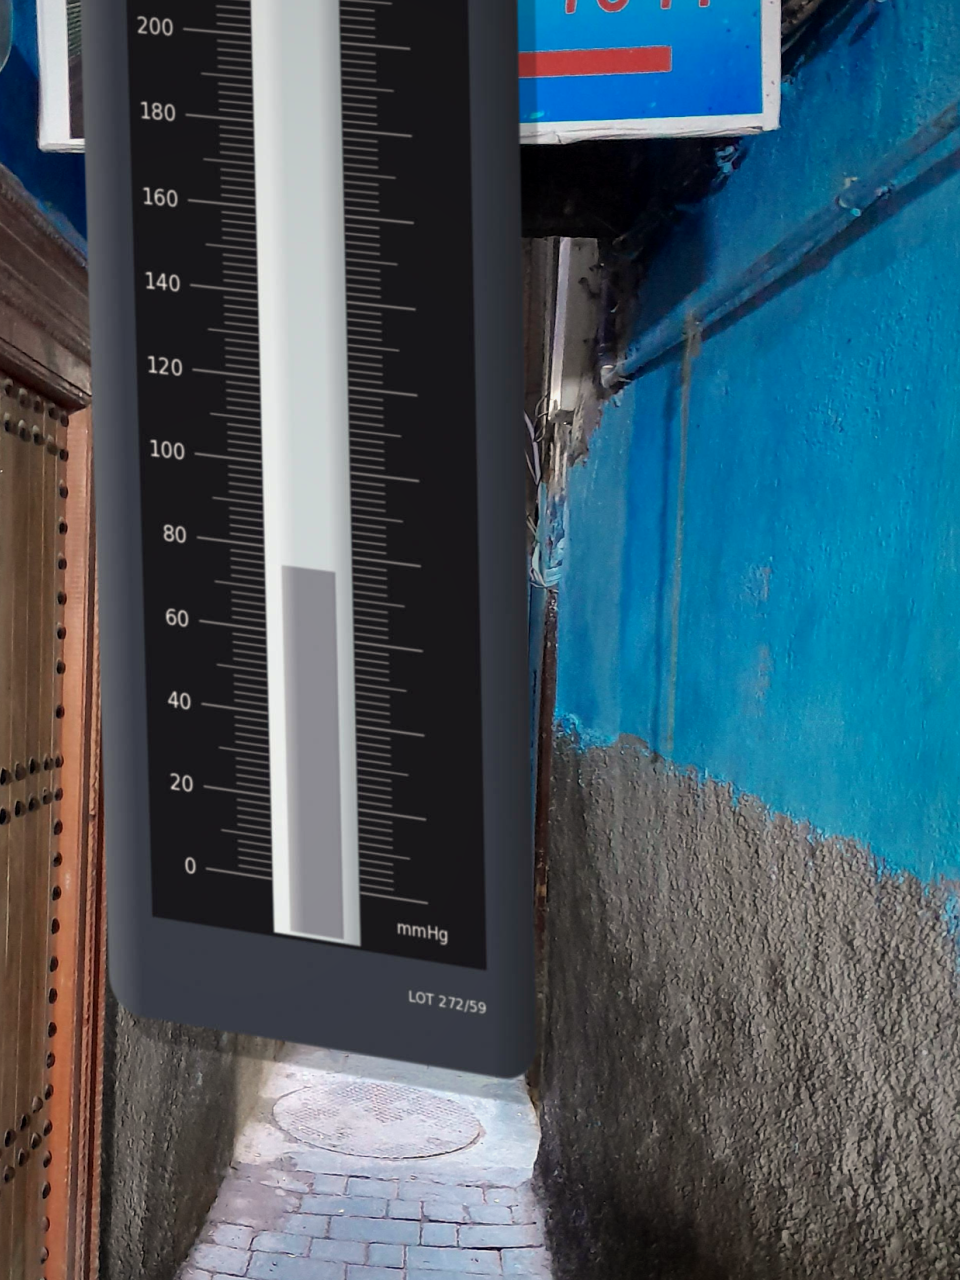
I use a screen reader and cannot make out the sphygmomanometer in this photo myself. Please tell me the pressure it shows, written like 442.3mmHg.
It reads 76mmHg
